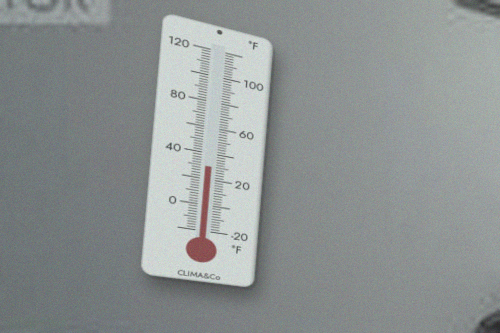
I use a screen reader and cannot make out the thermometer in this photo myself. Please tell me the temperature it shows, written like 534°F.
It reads 30°F
